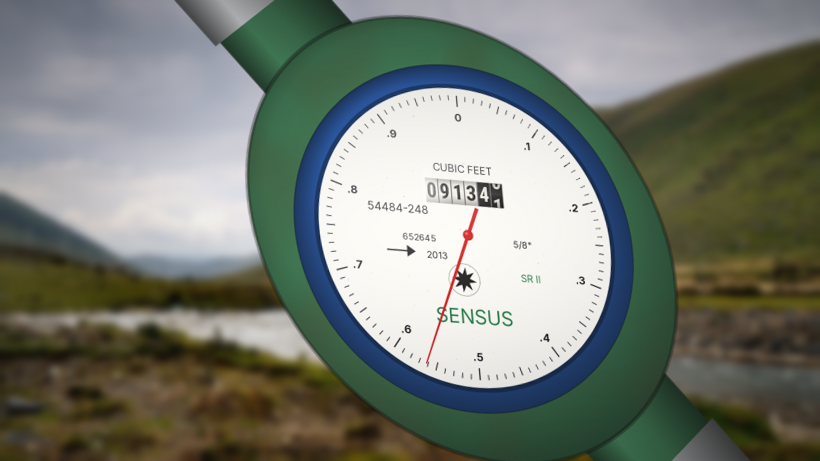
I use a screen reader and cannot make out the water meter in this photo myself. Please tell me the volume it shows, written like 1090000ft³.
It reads 91340.56ft³
